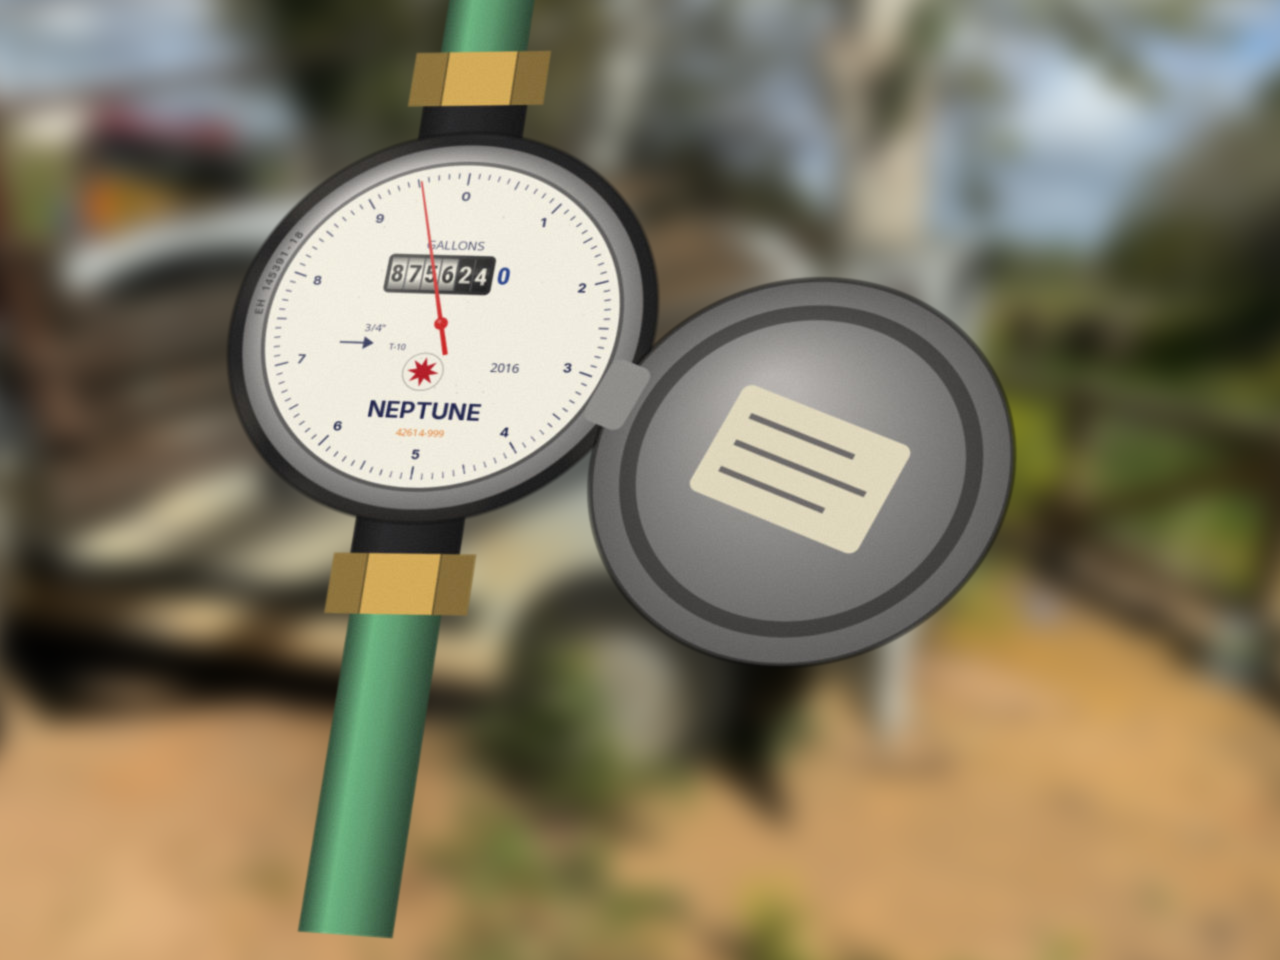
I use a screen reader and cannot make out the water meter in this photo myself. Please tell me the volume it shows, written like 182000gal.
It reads 8756239.5gal
